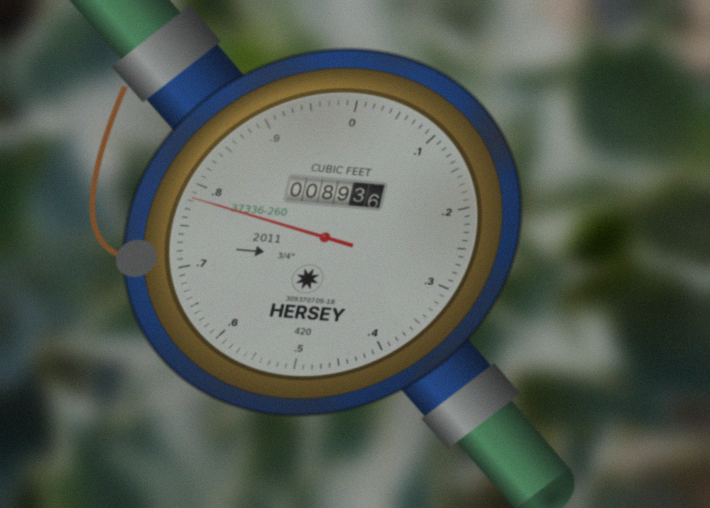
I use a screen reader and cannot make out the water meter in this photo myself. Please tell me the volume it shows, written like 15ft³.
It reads 8935.78ft³
